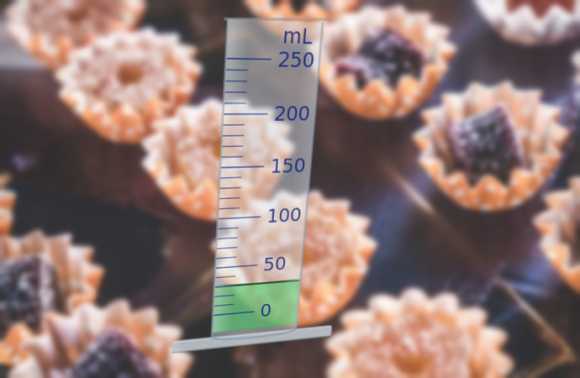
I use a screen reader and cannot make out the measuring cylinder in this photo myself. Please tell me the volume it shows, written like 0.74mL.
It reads 30mL
